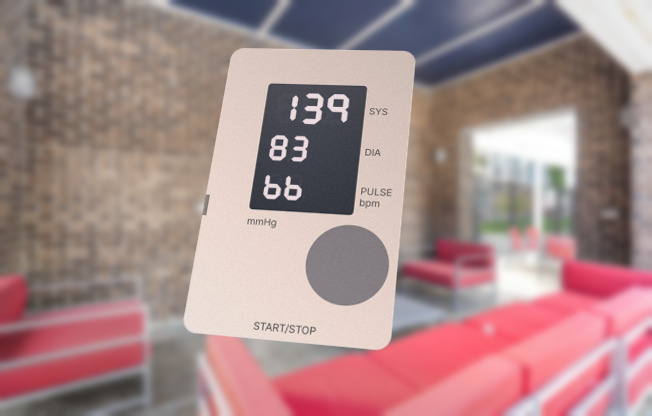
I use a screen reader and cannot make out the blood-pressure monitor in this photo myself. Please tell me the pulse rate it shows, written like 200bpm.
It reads 66bpm
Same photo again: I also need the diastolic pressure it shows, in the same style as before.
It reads 83mmHg
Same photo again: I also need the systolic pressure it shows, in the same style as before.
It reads 139mmHg
